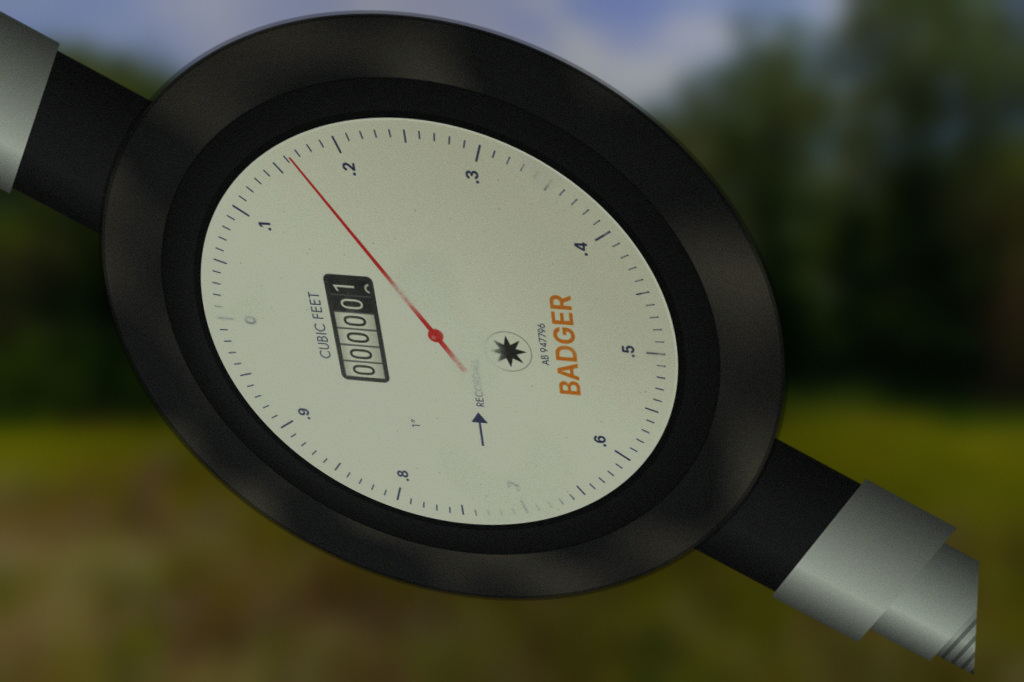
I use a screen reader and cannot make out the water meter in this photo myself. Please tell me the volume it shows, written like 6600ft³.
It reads 1.16ft³
